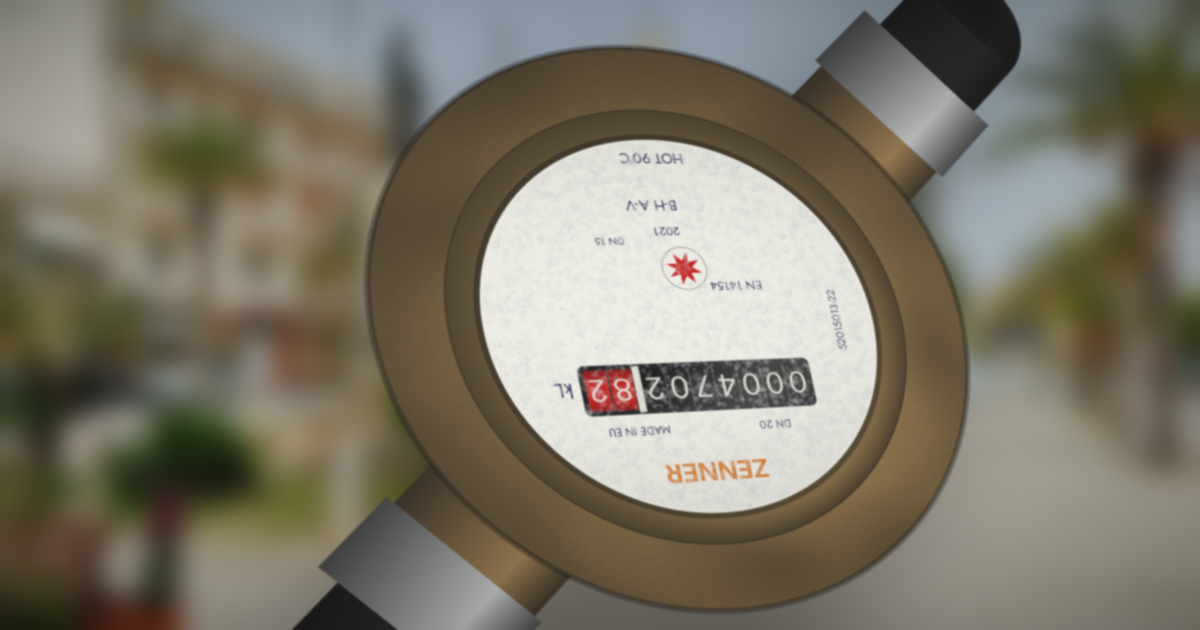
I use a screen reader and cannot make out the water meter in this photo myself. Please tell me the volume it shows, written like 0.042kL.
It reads 4702.82kL
